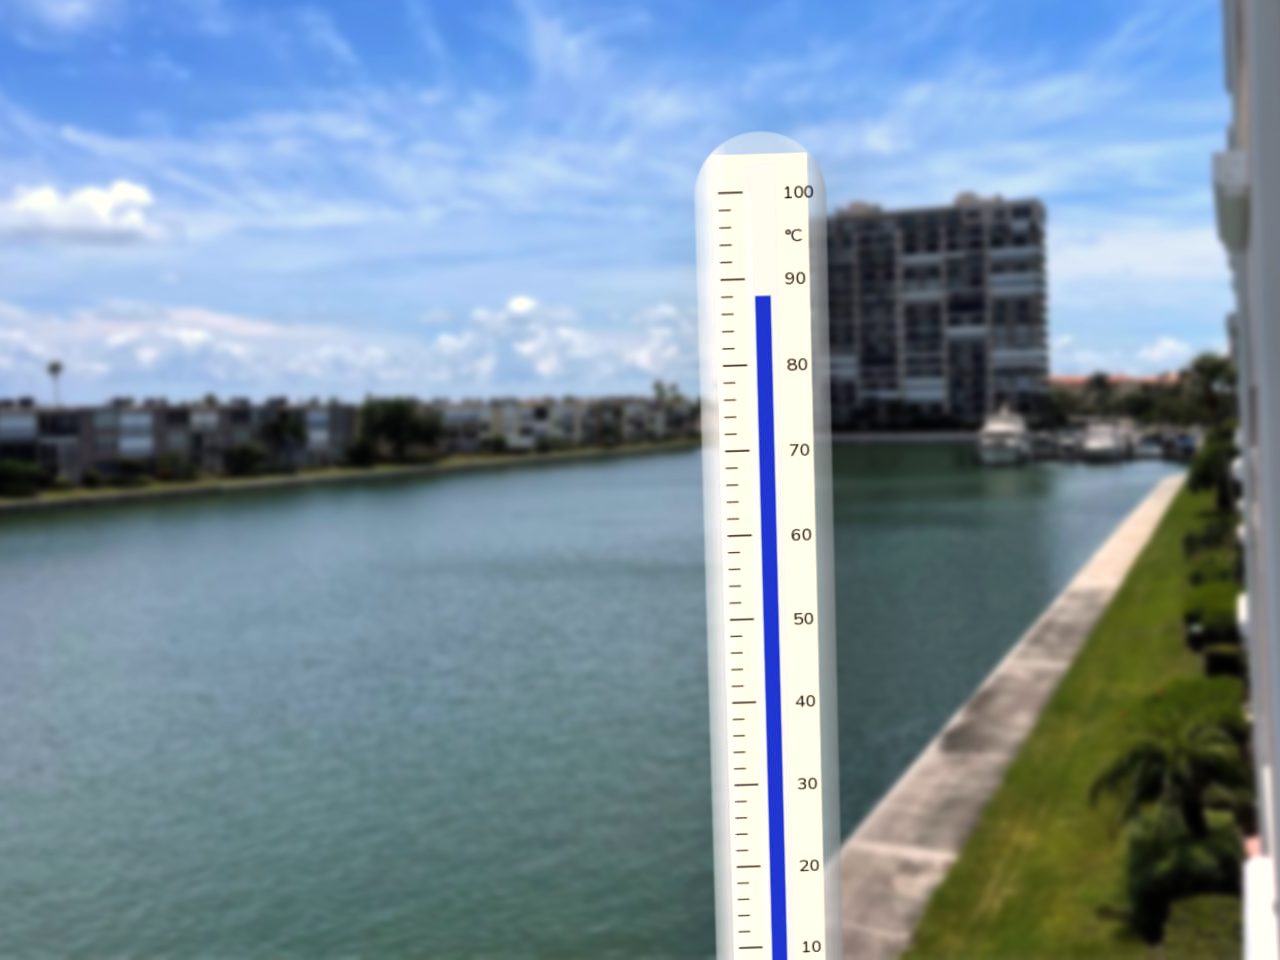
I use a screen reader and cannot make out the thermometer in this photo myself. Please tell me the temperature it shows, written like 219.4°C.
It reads 88°C
